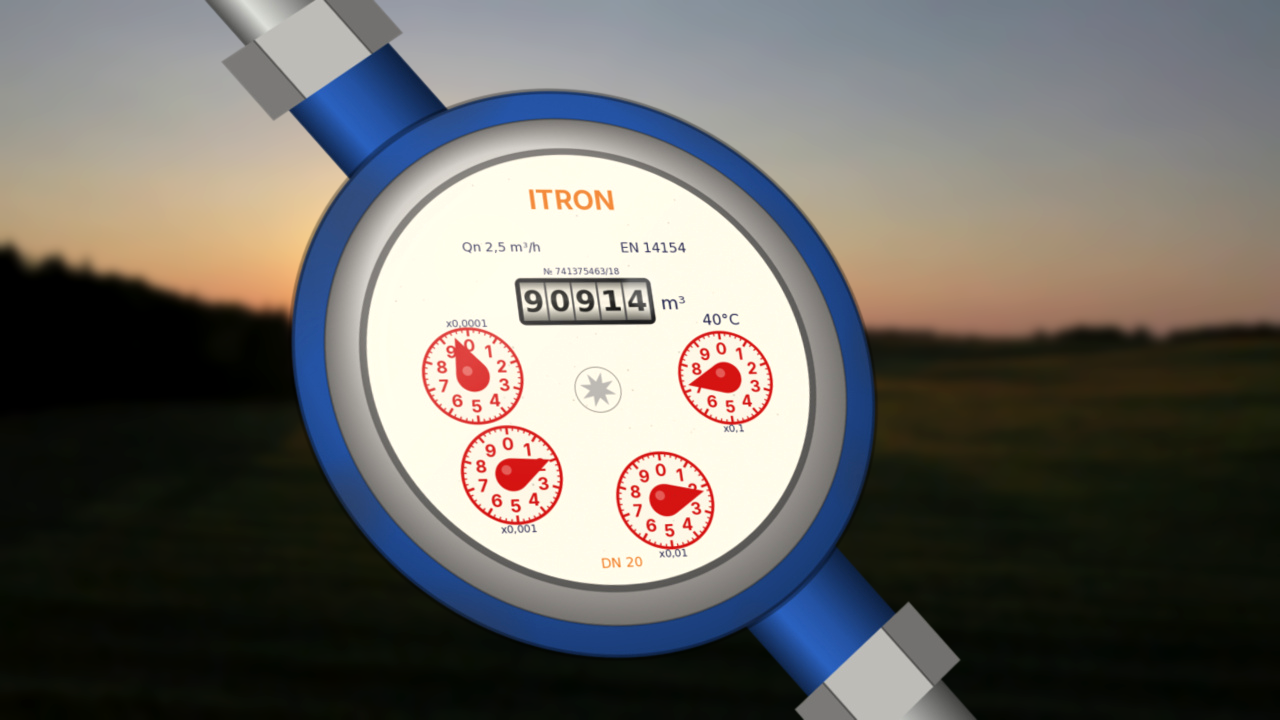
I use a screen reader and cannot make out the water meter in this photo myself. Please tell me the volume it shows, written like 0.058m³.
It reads 90914.7219m³
